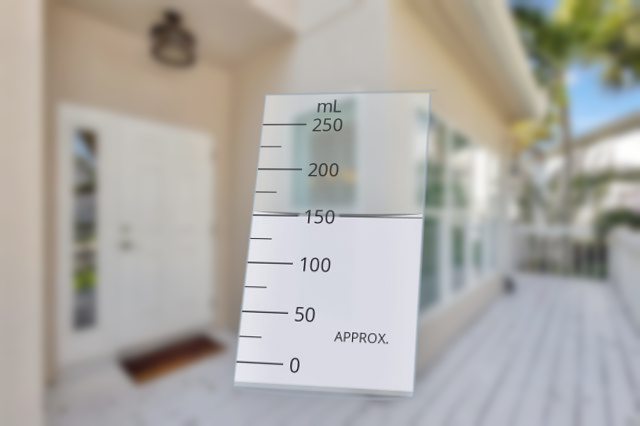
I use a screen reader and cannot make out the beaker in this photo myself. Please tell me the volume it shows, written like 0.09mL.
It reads 150mL
